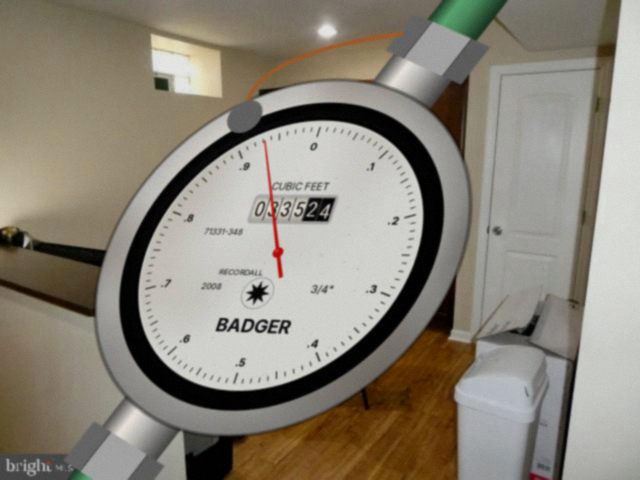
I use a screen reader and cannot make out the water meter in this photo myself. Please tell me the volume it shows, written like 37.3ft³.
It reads 33523.93ft³
